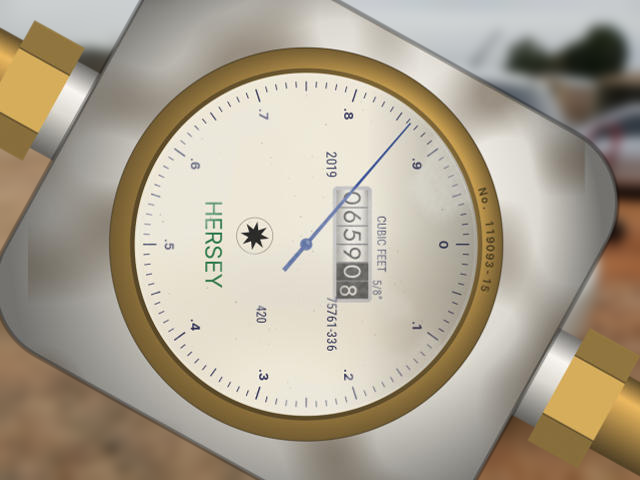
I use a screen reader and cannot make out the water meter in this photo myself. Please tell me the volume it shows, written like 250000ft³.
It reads 65907.86ft³
